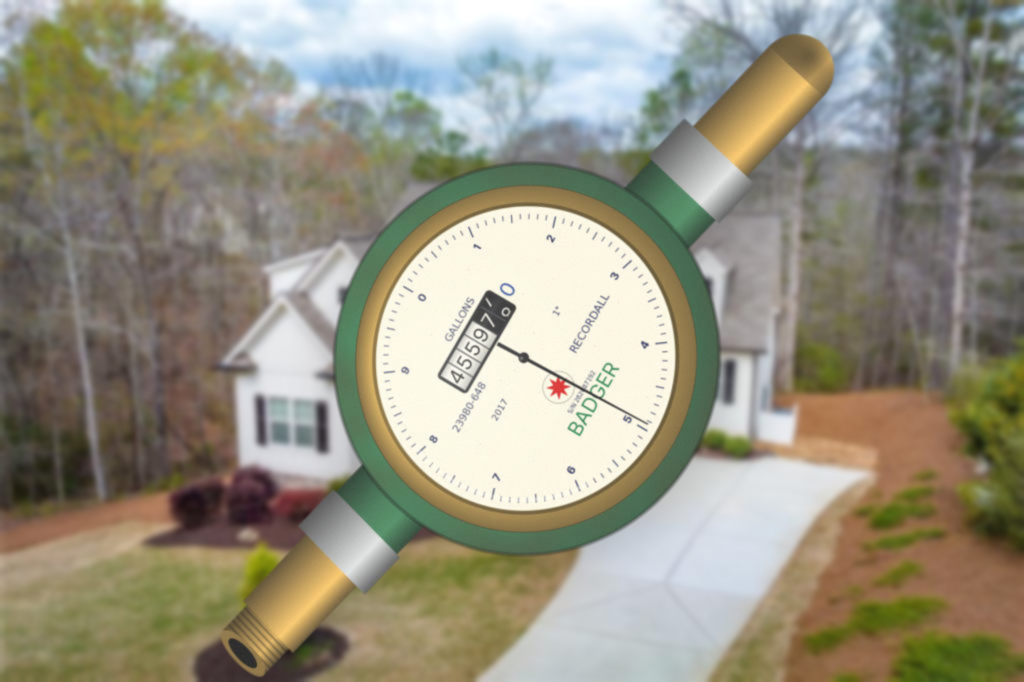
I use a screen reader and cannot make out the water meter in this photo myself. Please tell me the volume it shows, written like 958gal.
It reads 4559774.9gal
